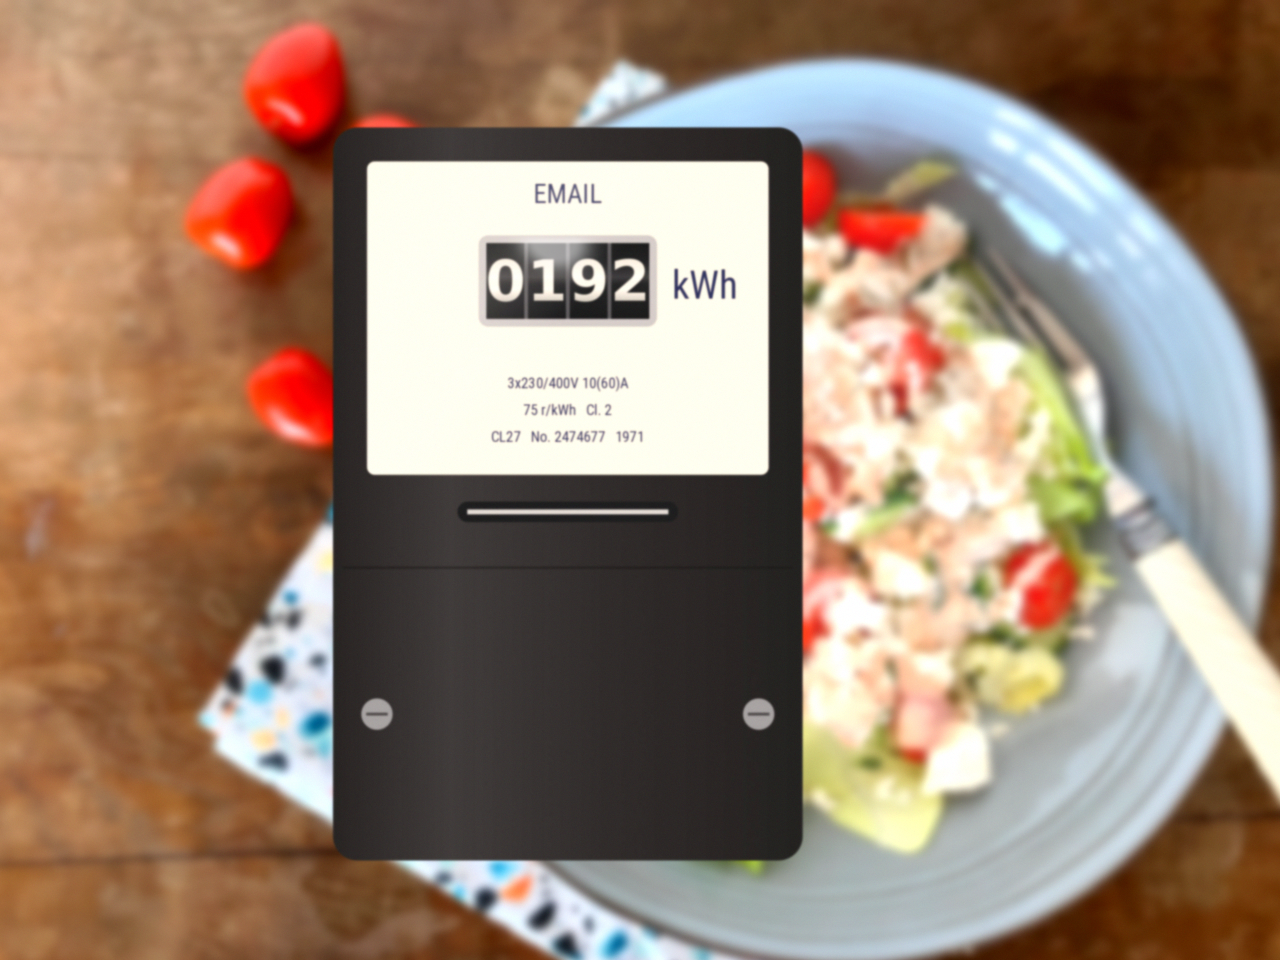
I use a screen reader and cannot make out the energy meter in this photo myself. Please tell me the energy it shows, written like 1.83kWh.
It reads 192kWh
